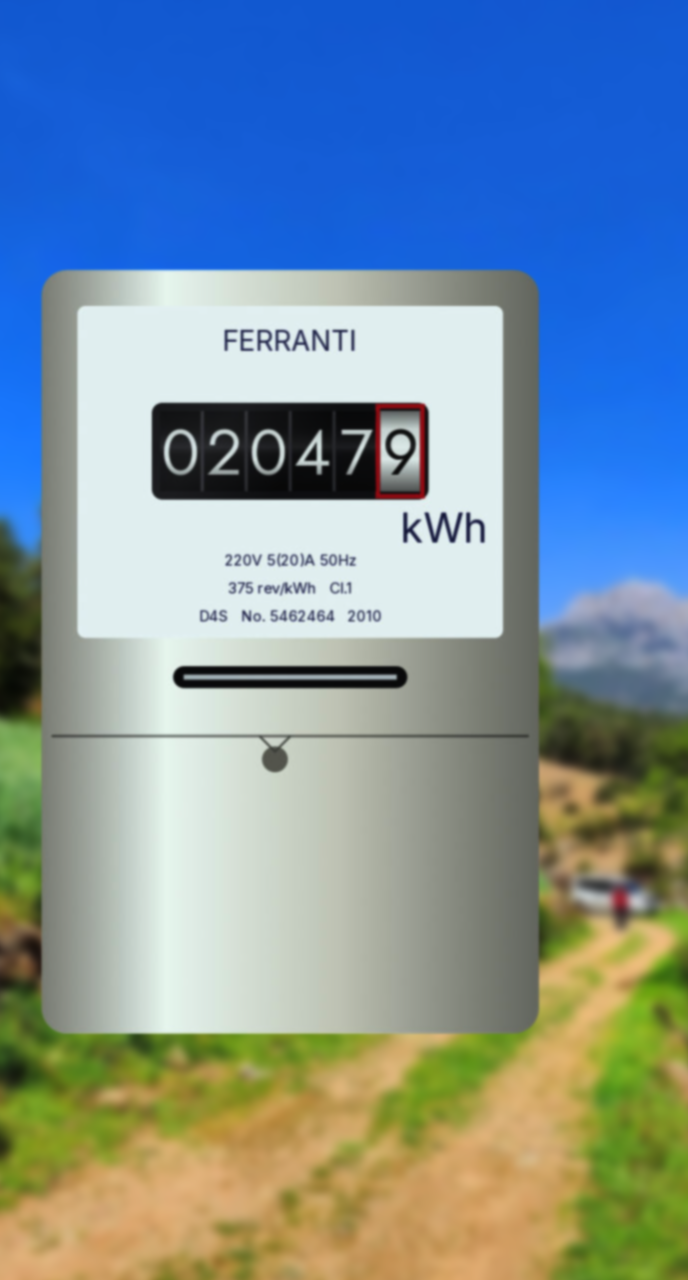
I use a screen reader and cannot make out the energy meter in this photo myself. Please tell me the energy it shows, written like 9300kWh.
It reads 2047.9kWh
